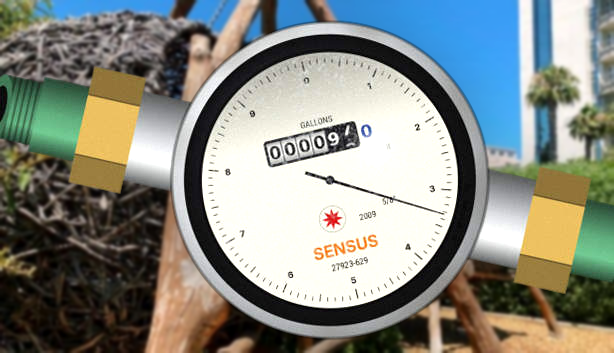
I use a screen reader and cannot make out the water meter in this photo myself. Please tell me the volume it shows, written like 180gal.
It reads 973.3gal
